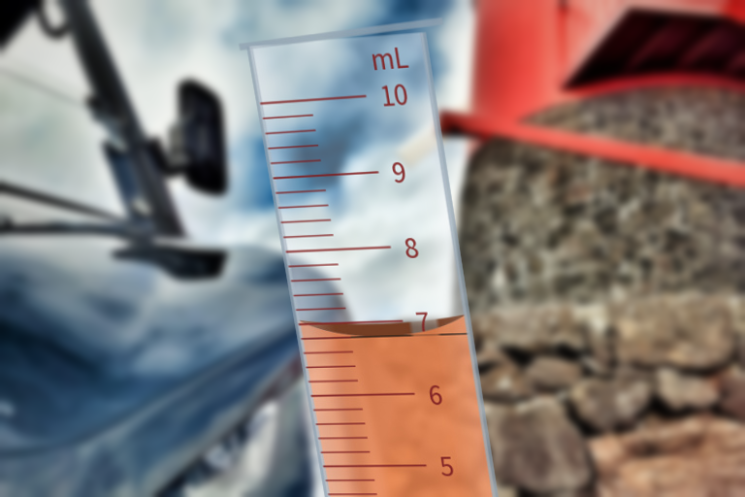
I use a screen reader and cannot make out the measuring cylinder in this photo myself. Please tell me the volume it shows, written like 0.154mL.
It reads 6.8mL
